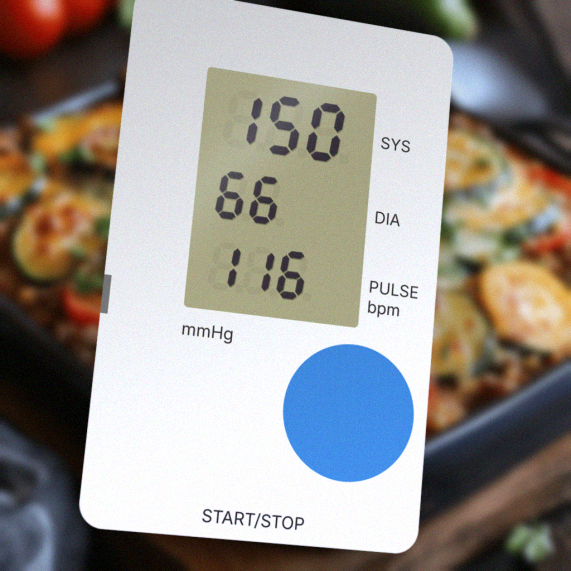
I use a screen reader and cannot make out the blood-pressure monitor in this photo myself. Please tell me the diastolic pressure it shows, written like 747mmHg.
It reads 66mmHg
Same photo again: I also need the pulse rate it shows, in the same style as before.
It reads 116bpm
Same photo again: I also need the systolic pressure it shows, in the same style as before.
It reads 150mmHg
